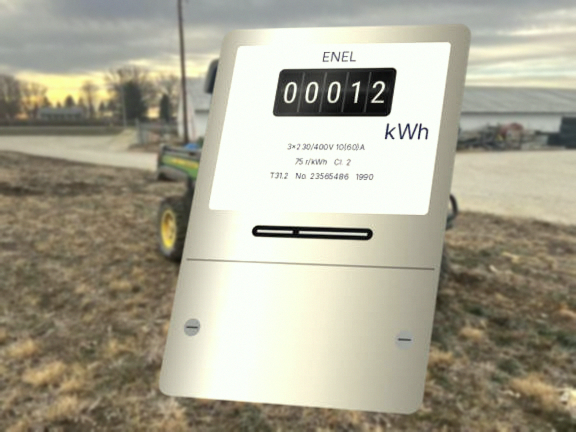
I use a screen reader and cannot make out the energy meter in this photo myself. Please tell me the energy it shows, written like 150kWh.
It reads 12kWh
